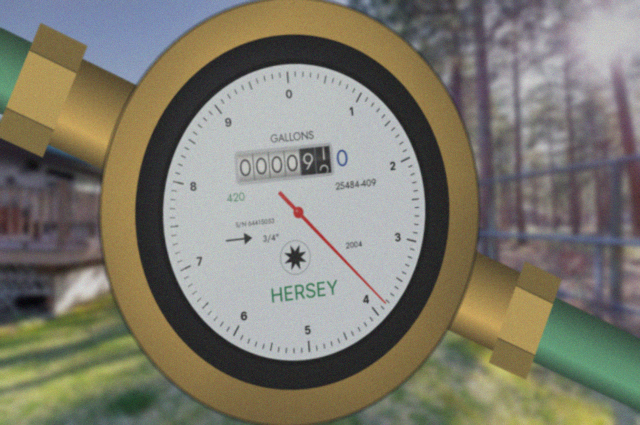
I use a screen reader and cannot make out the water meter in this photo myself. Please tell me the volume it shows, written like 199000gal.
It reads 913.8gal
